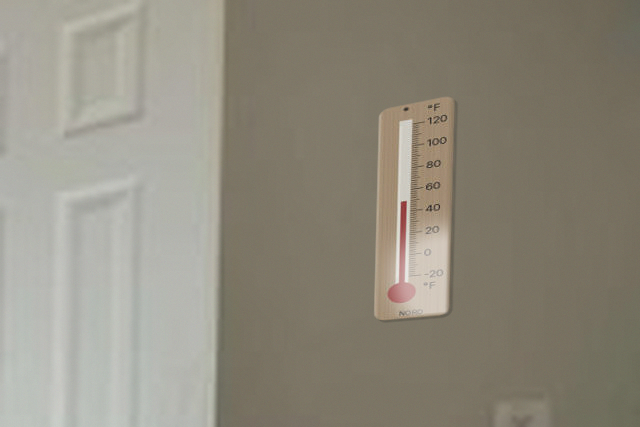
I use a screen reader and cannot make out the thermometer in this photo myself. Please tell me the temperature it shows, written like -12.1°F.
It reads 50°F
